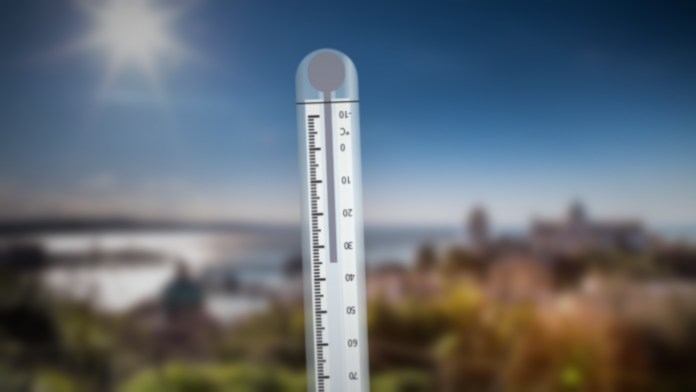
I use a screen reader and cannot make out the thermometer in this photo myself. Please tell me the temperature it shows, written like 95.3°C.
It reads 35°C
